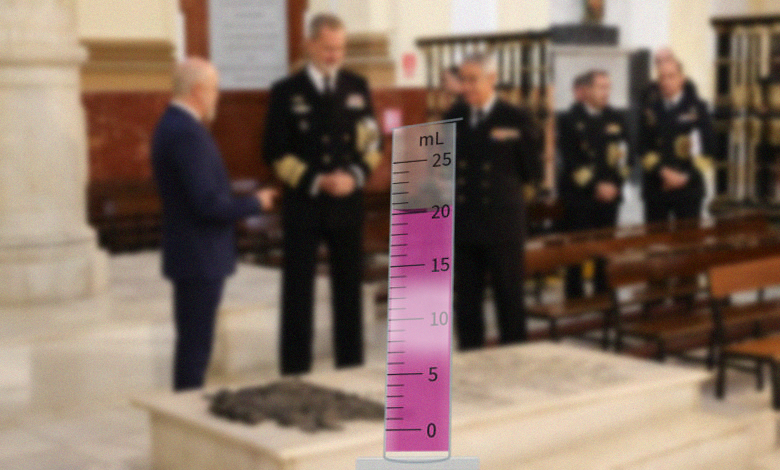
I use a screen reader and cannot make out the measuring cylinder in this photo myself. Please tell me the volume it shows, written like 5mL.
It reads 20mL
